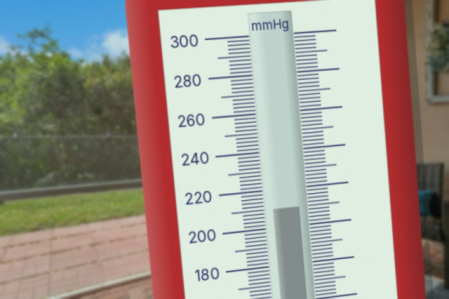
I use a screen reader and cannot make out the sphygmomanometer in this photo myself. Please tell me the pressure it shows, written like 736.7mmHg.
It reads 210mmHg
